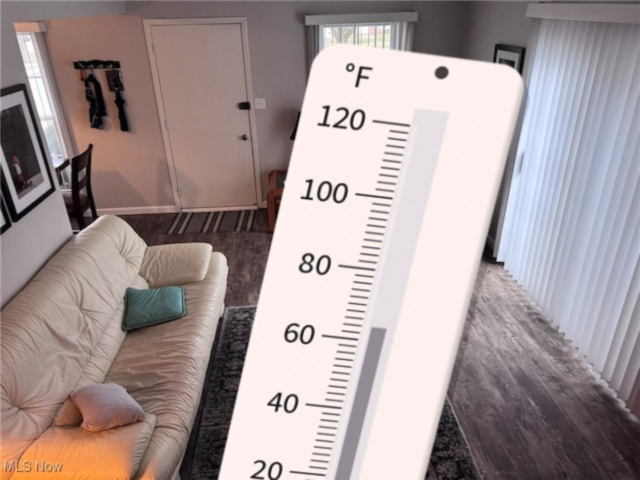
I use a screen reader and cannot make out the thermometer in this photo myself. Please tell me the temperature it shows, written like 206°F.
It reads 64°F
